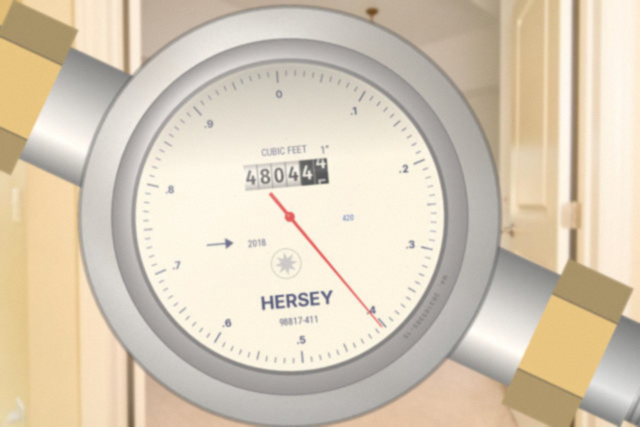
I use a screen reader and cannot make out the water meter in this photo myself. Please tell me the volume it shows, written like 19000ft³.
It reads 480444.40ft³
